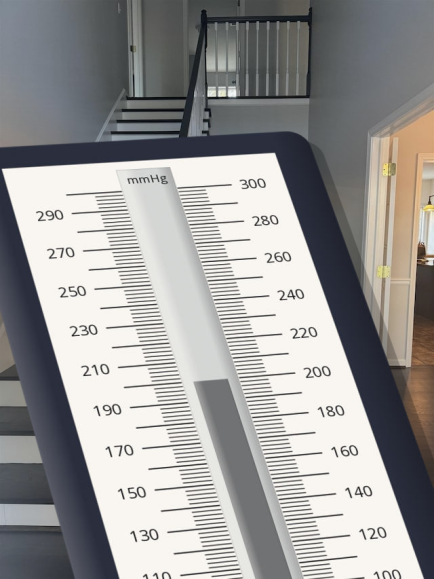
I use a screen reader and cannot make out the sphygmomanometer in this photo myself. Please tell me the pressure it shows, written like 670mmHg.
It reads 200mmHg
